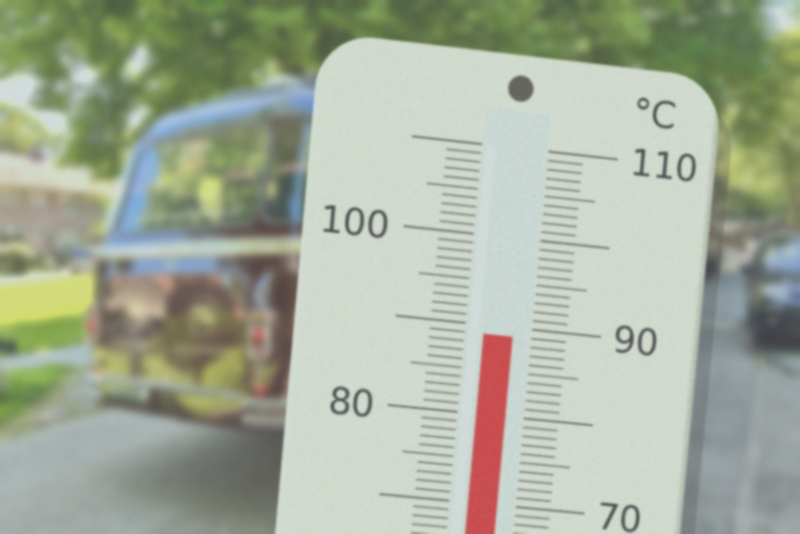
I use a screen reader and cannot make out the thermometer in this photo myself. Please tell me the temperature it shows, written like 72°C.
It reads 89°C
